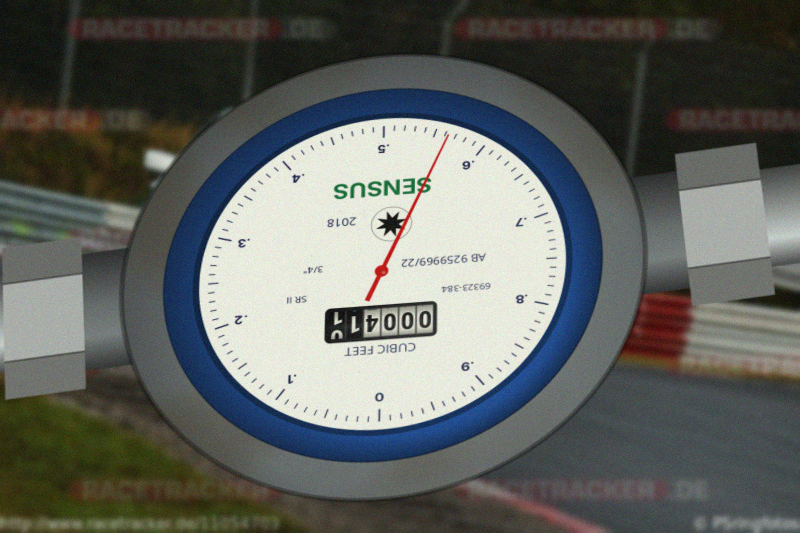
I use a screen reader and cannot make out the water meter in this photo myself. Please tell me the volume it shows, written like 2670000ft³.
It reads 410.56ft³
